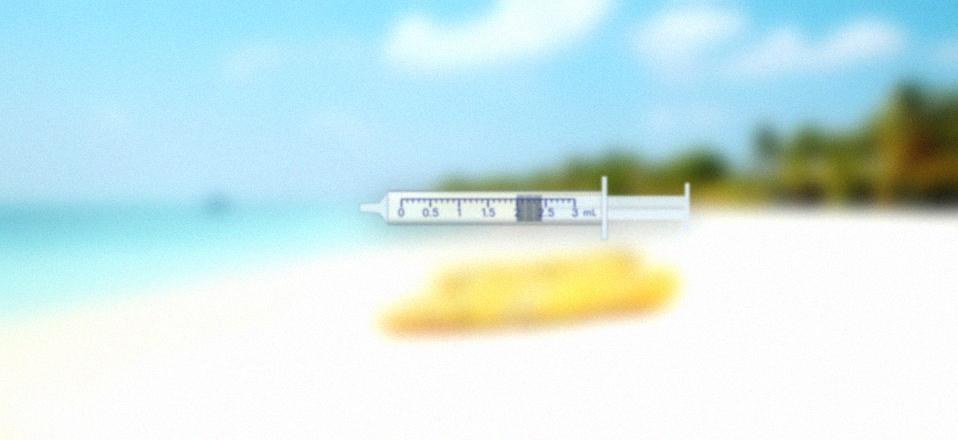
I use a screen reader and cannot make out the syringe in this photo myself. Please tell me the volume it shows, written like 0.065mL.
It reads 2mL
